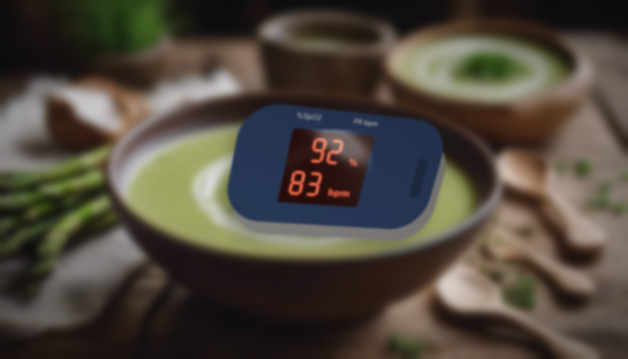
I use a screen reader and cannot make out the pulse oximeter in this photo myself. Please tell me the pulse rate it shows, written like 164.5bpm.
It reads 83bpm
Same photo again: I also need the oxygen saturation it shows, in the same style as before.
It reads 92%
